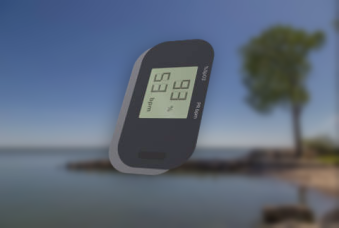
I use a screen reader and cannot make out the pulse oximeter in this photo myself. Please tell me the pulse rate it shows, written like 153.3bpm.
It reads 53bpm
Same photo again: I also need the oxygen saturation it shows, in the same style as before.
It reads 93%
